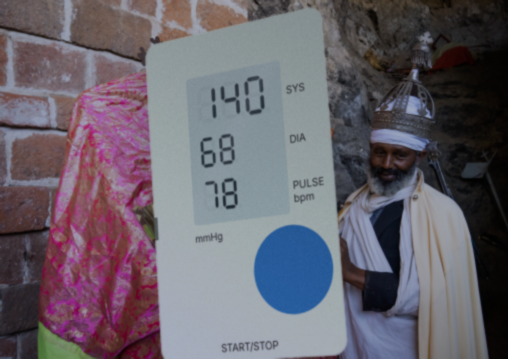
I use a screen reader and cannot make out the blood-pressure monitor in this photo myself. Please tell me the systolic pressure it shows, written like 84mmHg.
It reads 140mmHg
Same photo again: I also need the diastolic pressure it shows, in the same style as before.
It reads 68mmHg
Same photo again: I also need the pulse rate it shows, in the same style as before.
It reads 78bpm
